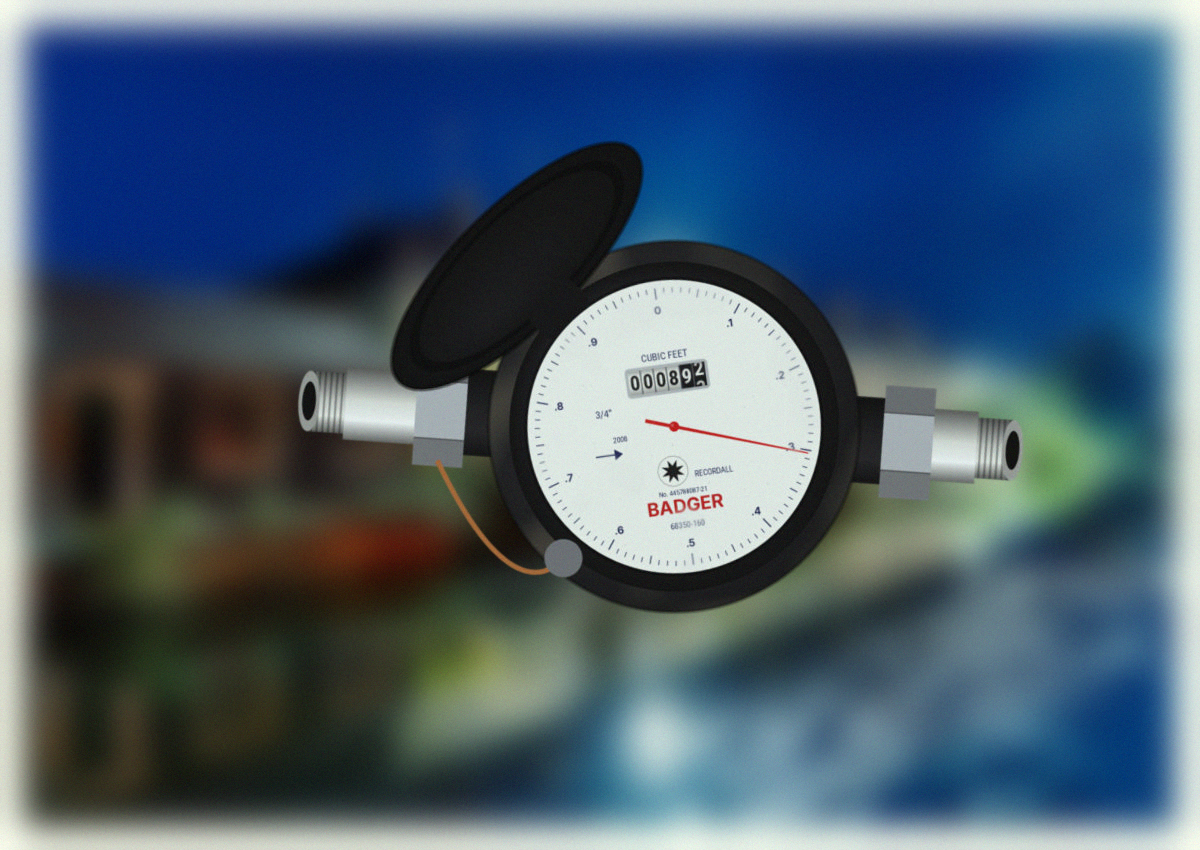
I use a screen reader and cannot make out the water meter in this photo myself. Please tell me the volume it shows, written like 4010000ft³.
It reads 892.30ft³
